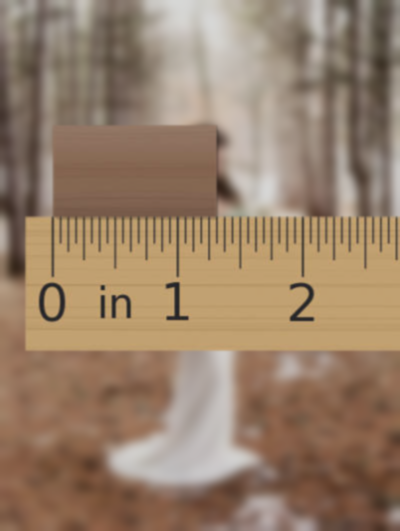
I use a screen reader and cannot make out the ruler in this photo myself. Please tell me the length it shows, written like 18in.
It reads 1.3125in
